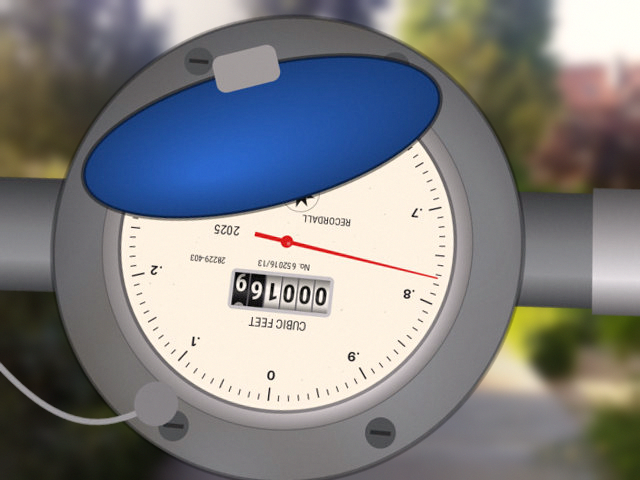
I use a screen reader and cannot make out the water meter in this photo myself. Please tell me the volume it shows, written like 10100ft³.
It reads 168.77ft³
